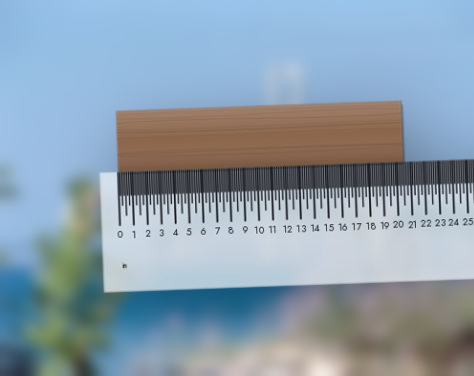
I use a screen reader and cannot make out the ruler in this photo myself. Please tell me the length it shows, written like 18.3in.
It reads 20.5in
